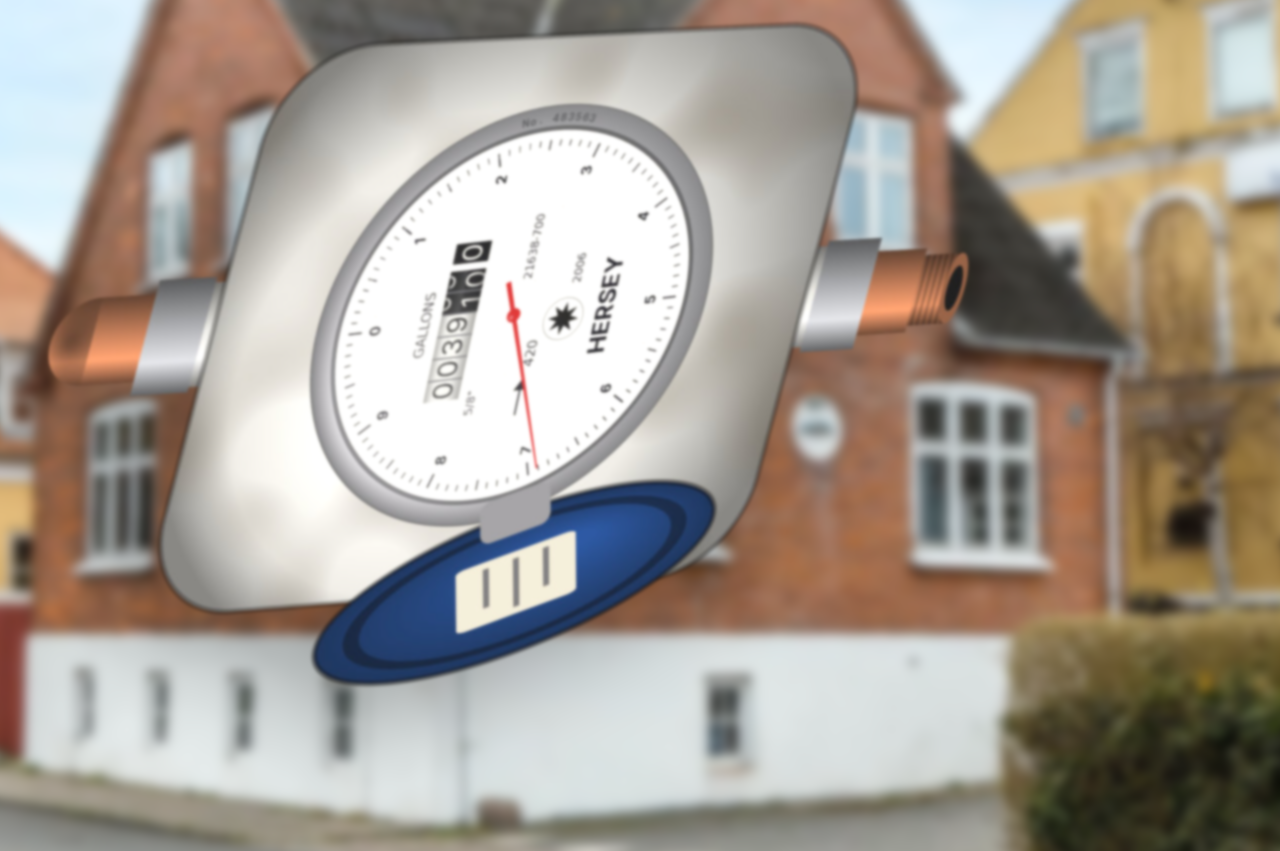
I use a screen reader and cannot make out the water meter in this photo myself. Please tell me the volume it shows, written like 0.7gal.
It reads 39096.9gal
